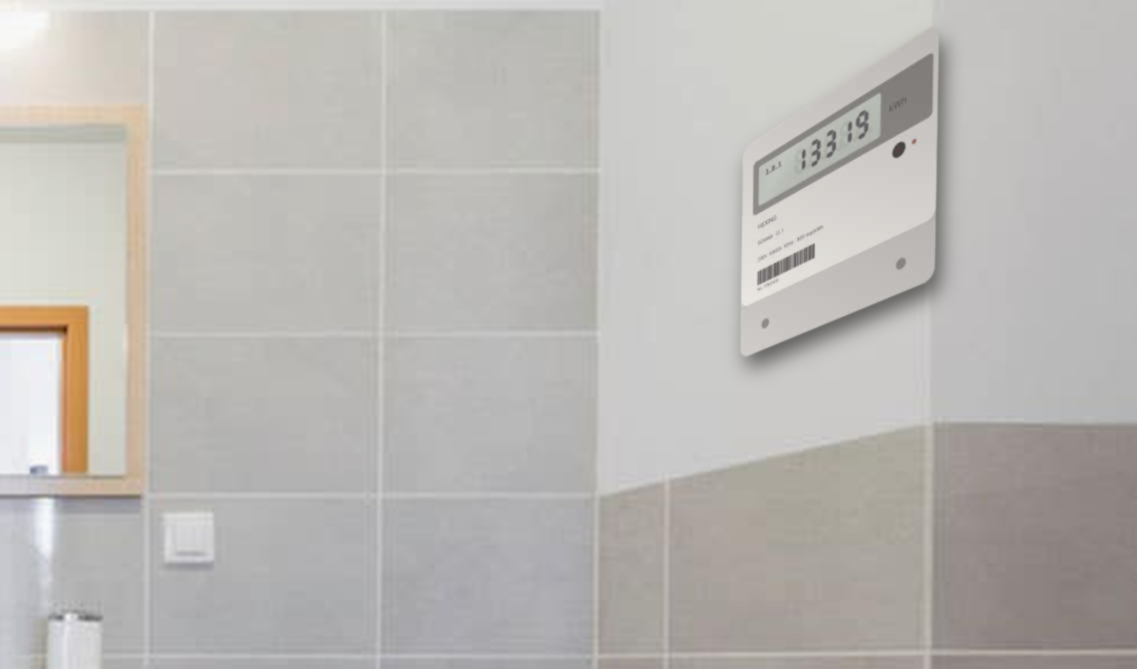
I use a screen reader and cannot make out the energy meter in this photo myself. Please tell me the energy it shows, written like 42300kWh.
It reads 13319kWh
